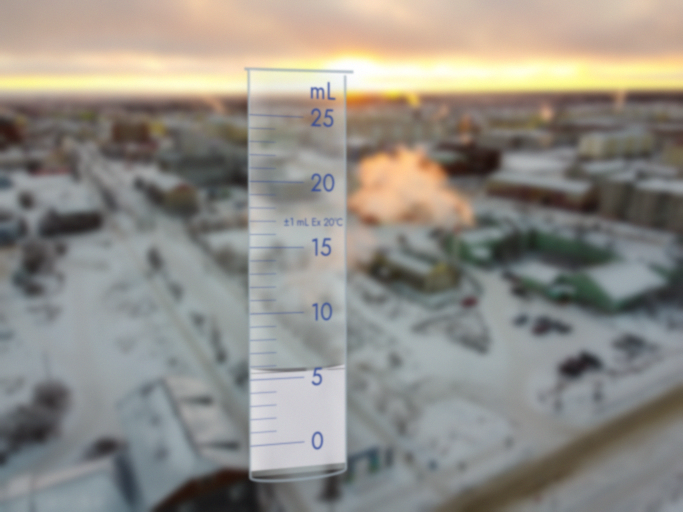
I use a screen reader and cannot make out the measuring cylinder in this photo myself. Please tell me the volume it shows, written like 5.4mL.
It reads 5.5mL
